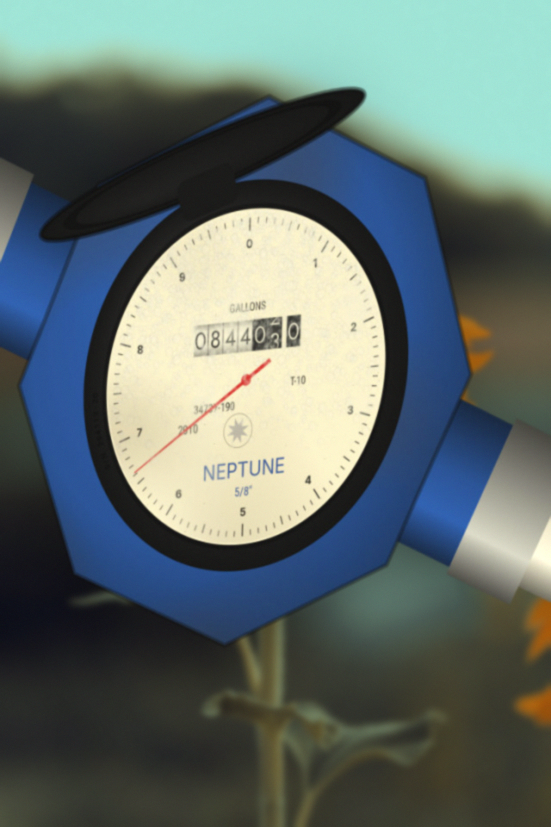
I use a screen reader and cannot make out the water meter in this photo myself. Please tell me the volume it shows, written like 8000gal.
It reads 844026.6gal
